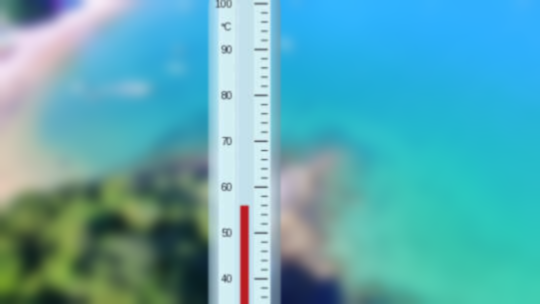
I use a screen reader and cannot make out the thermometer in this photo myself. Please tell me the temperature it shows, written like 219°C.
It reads 56°C
